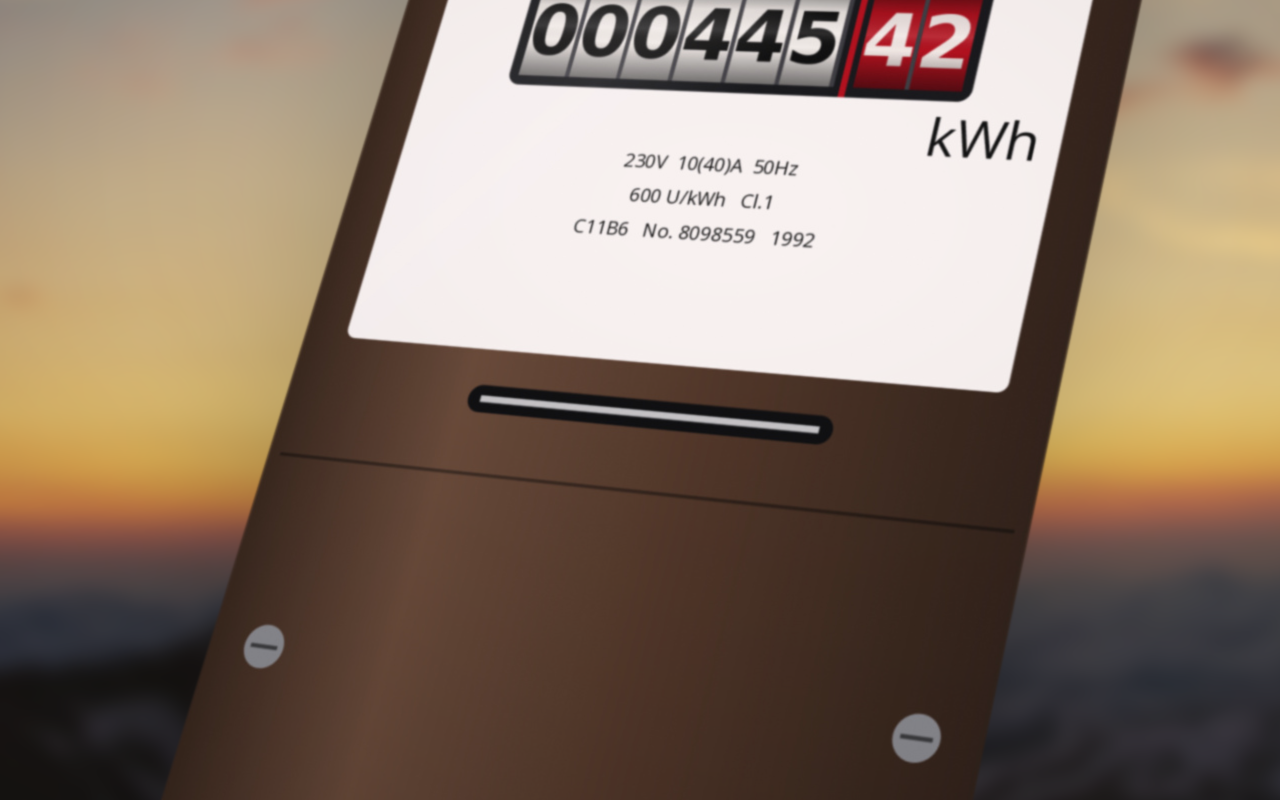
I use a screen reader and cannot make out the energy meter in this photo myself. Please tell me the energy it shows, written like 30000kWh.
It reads 445.42kWh
